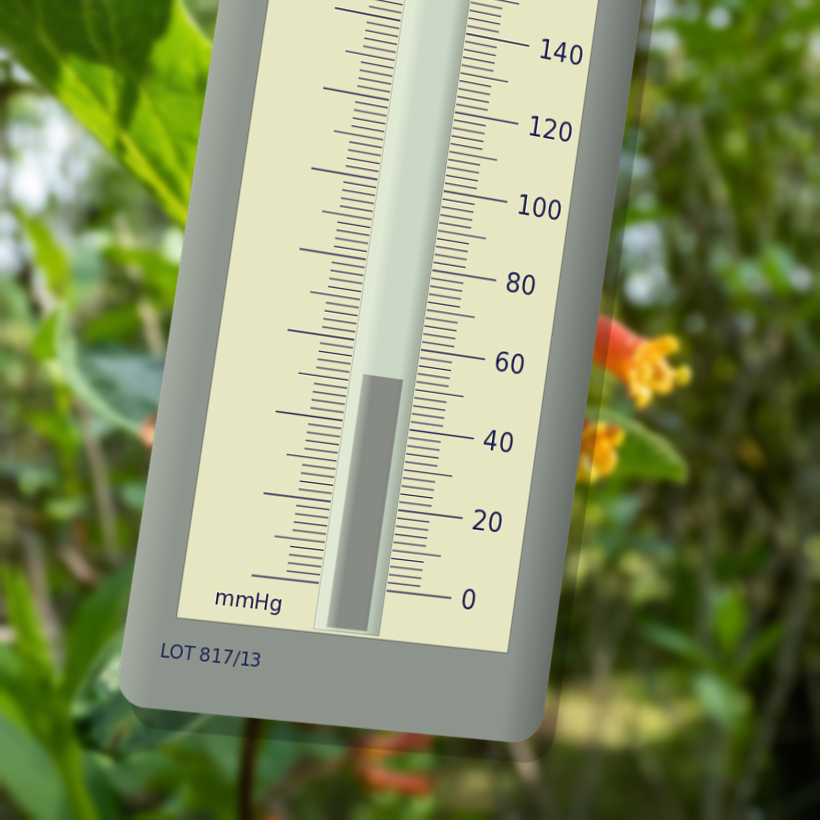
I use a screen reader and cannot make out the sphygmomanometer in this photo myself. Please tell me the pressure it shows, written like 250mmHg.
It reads 52mmHg
